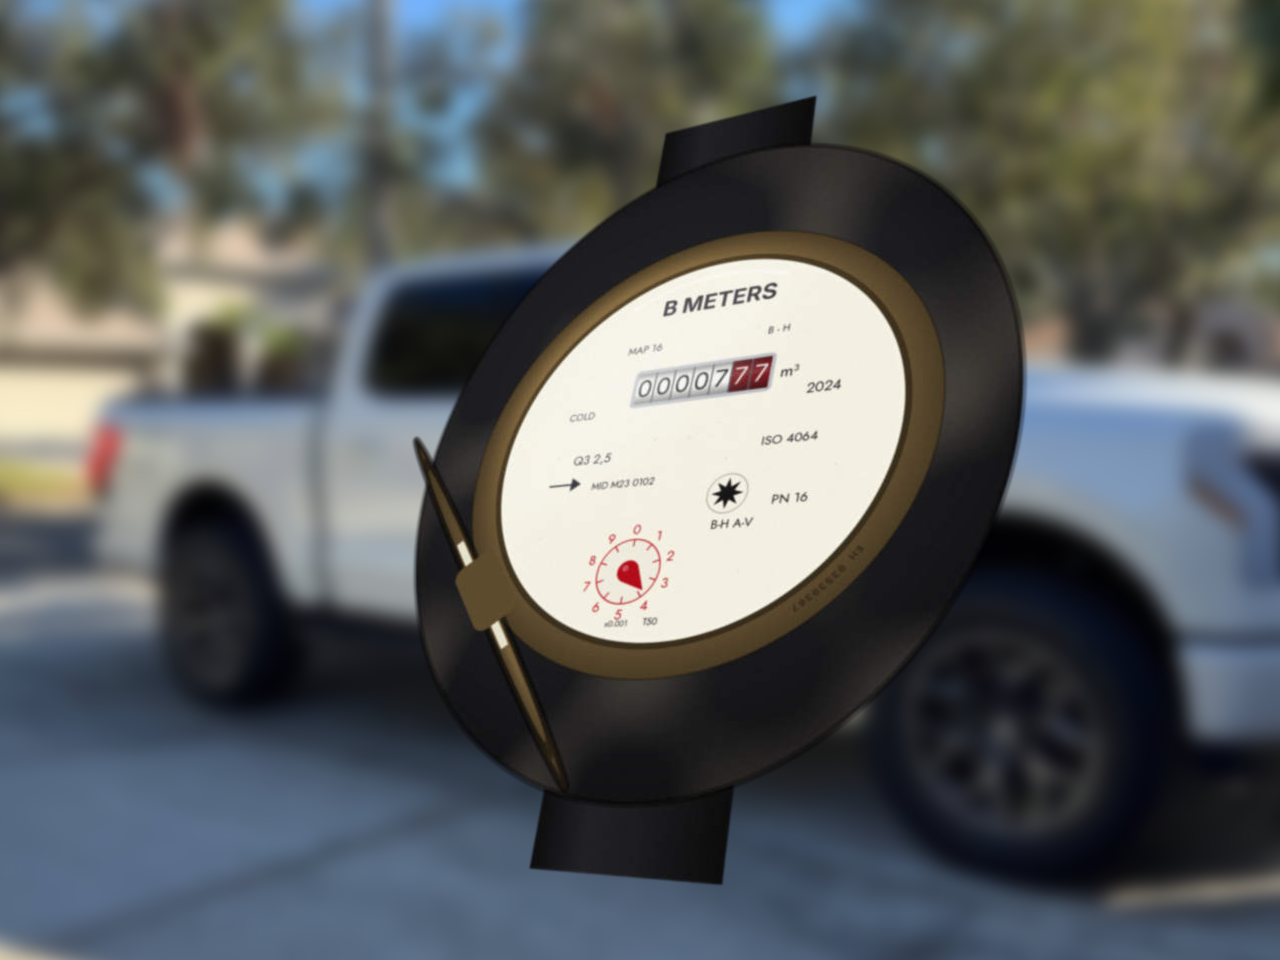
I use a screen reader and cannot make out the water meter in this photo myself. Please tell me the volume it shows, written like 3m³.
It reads 7.773m³
